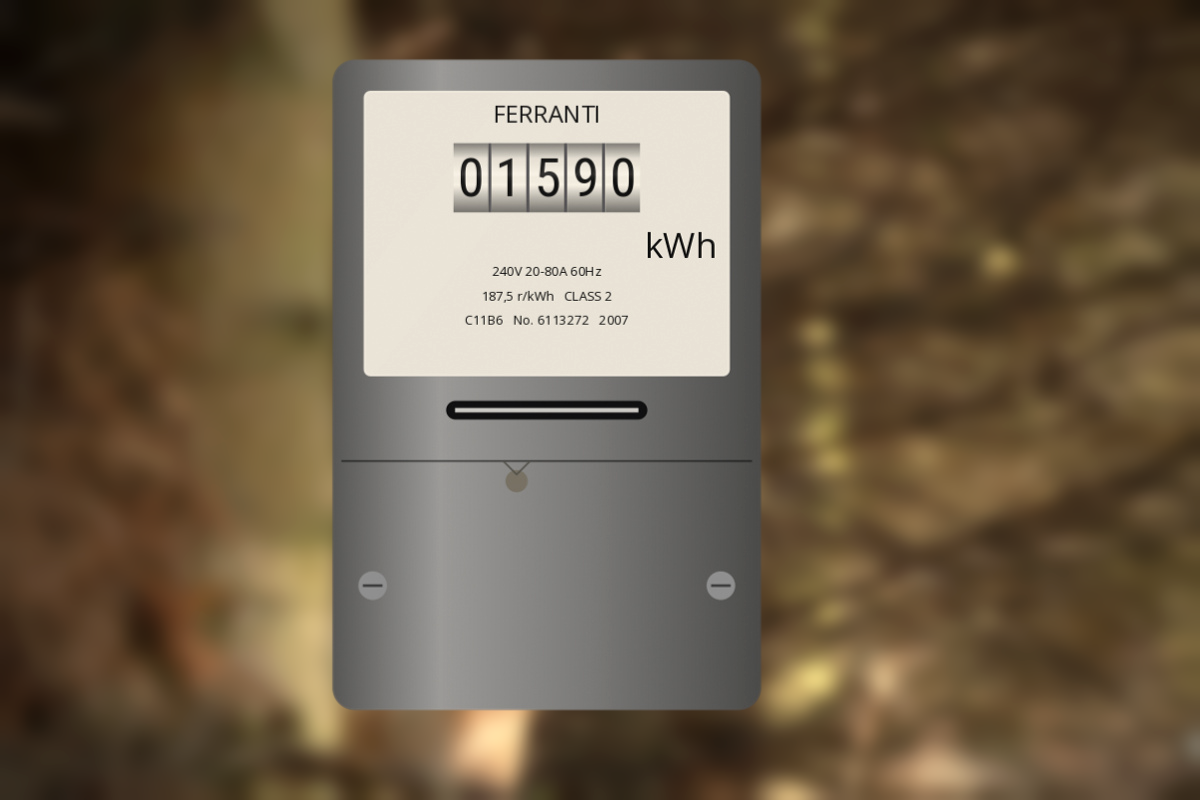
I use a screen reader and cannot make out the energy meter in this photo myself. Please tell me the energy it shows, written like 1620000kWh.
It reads 1590kWh
